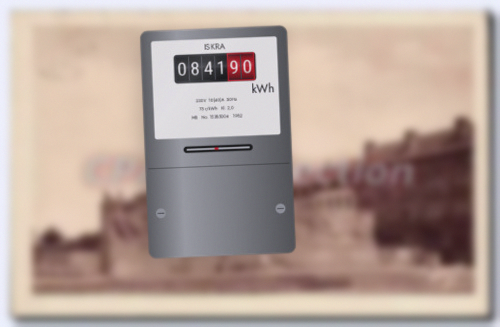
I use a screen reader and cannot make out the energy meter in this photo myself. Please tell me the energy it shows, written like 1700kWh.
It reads 841.90kWh
